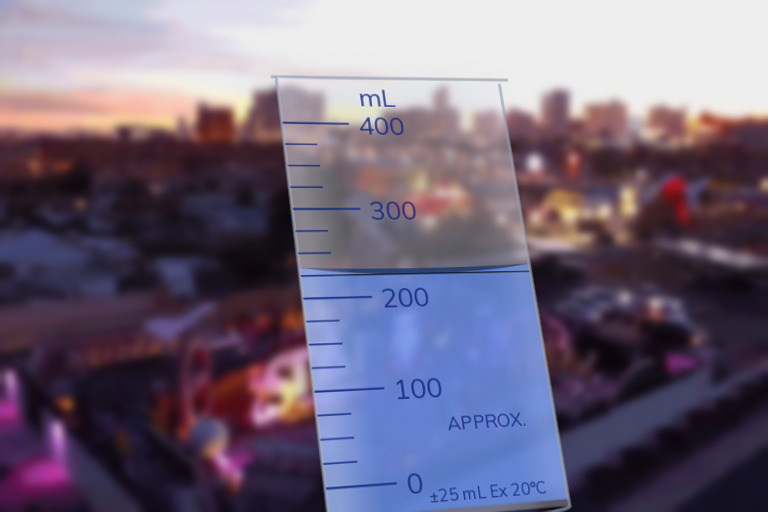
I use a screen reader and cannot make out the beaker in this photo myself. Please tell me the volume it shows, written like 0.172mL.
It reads 225mL
